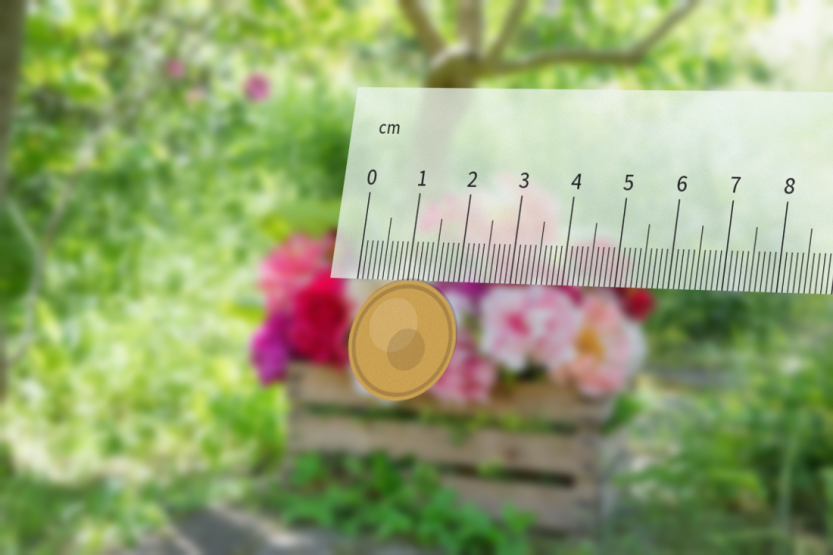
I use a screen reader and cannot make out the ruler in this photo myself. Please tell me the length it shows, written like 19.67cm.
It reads 2.1cm
